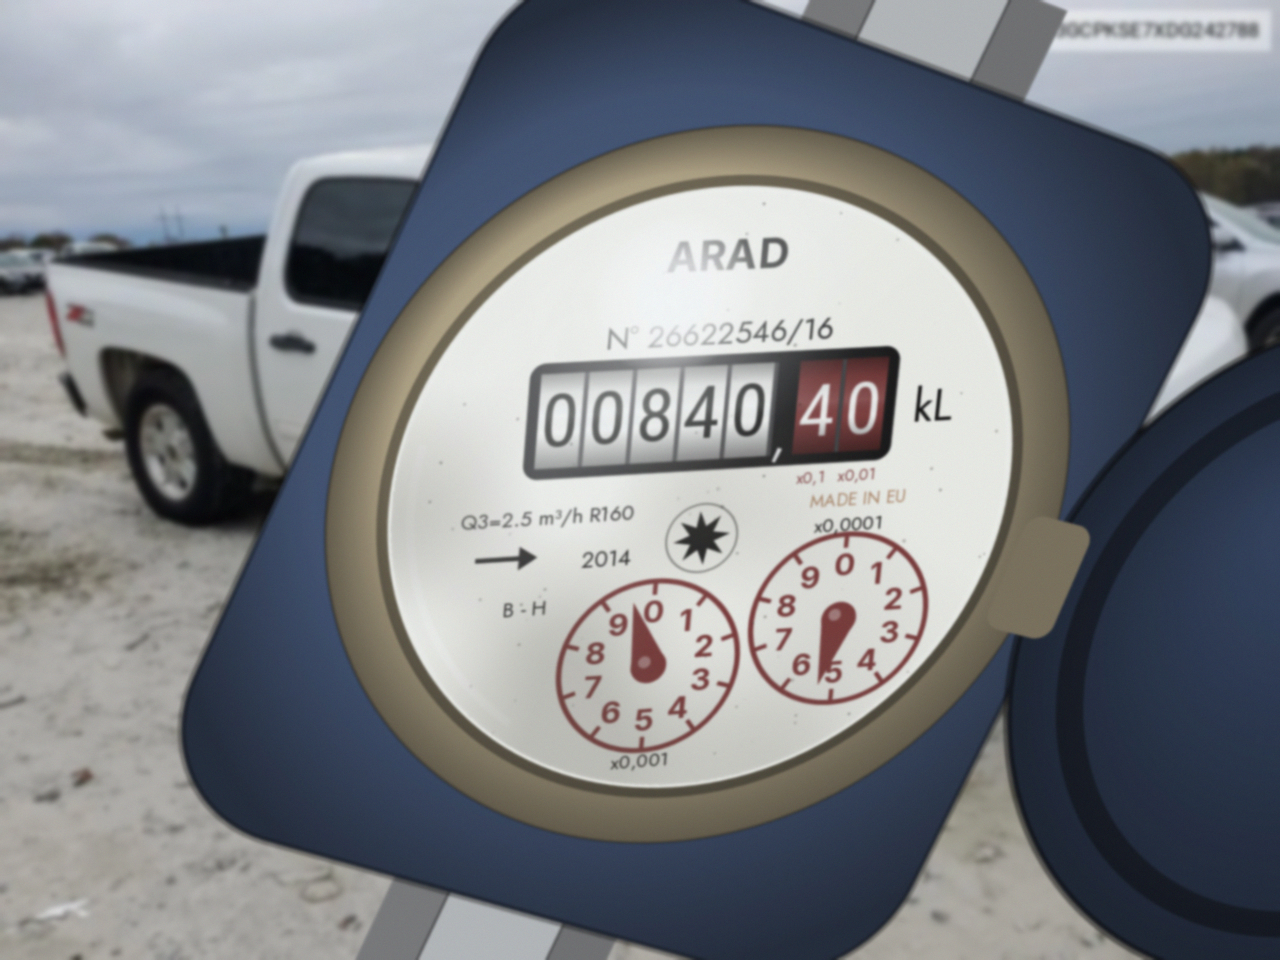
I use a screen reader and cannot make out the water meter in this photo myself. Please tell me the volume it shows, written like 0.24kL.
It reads 840.3995kL
